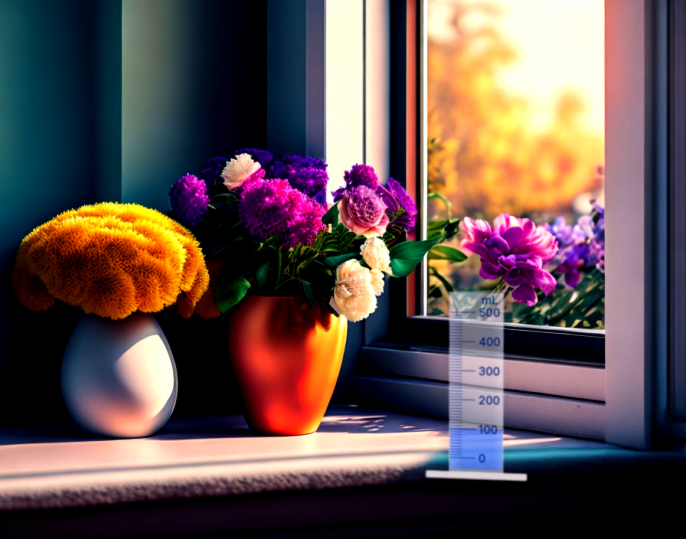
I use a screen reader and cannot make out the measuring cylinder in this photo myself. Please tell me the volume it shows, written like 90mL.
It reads 100mL
